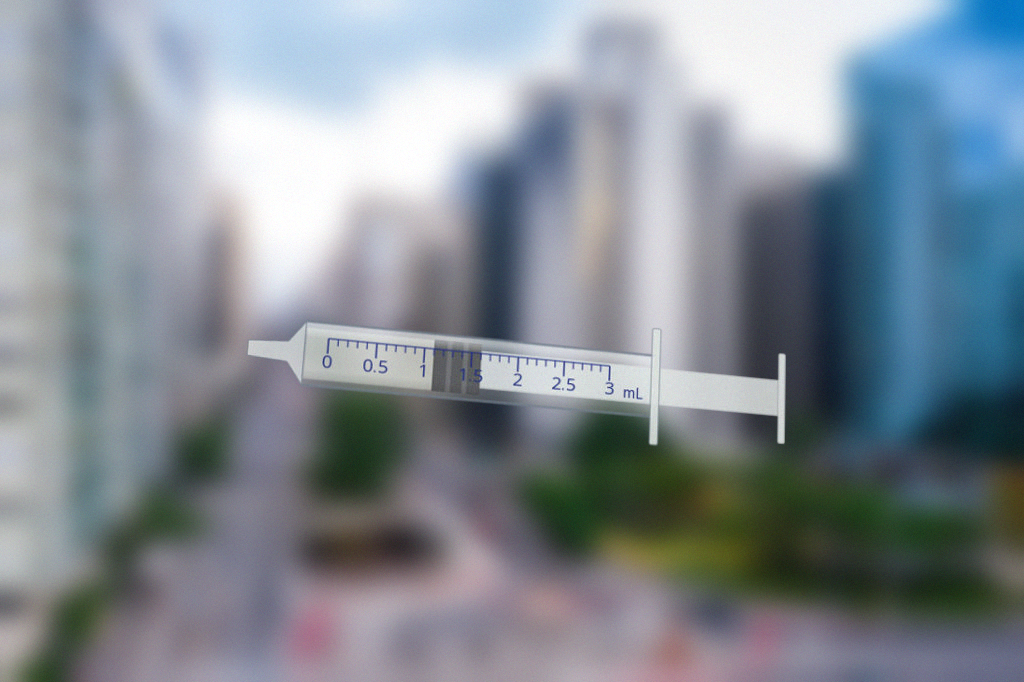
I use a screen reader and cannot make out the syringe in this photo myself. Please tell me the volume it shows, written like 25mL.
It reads 1.1mL
